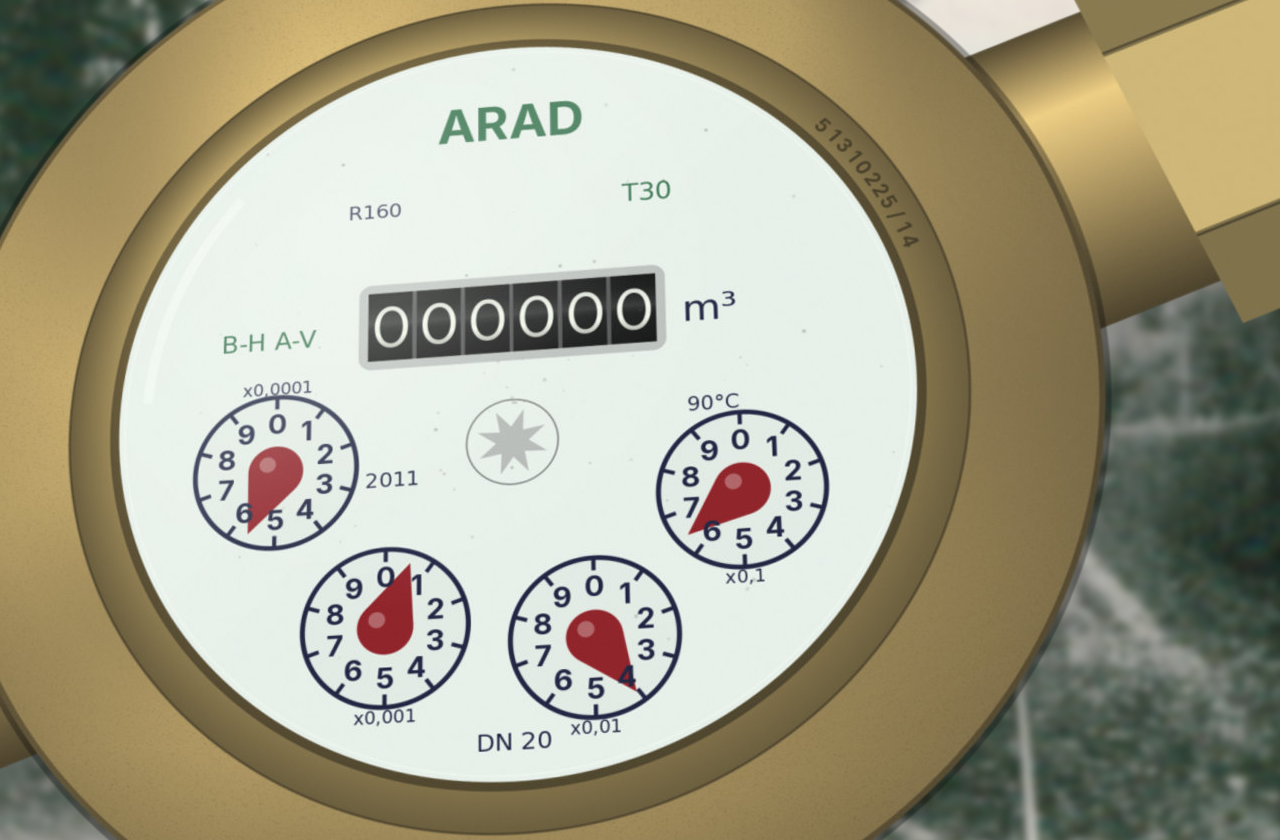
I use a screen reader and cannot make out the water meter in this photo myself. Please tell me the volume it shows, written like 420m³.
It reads 0.6405m³
